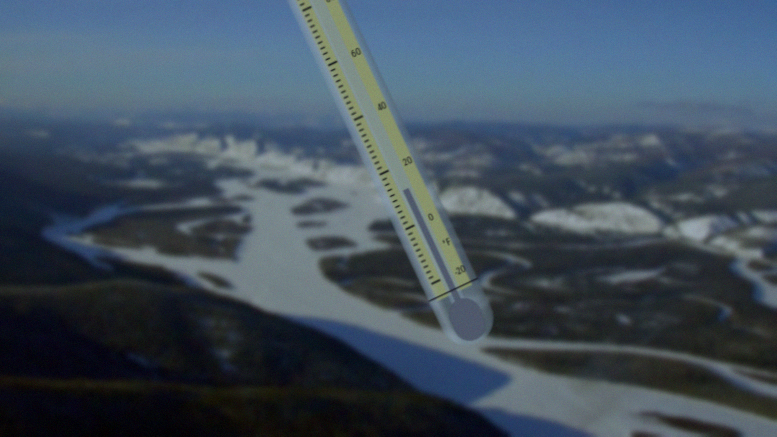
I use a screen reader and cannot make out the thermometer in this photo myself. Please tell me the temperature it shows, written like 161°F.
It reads 12°F
